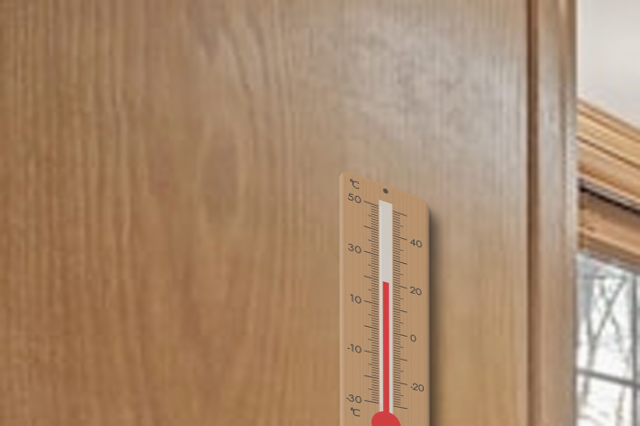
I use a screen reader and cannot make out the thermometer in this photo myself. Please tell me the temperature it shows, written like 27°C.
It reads 20°C
